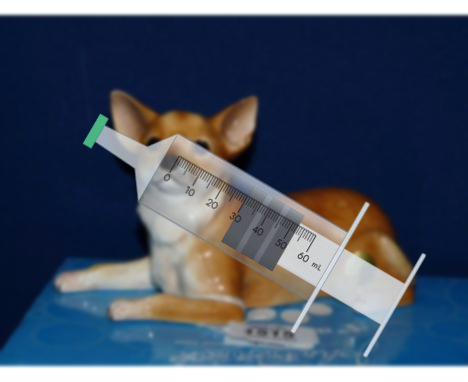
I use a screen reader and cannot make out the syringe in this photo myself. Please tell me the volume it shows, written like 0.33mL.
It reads 30mL
